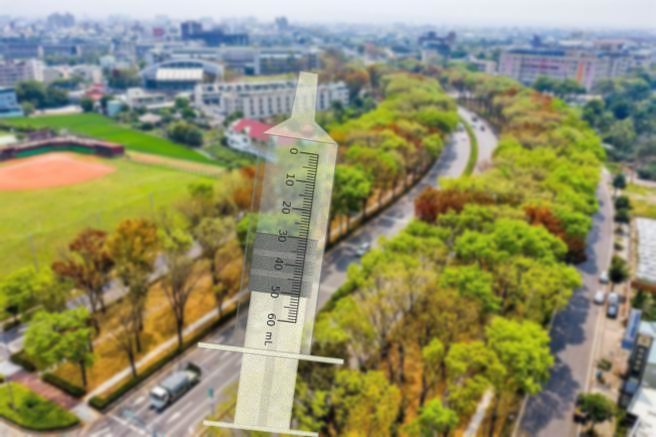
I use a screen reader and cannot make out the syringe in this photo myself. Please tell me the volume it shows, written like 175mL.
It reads 30mL
